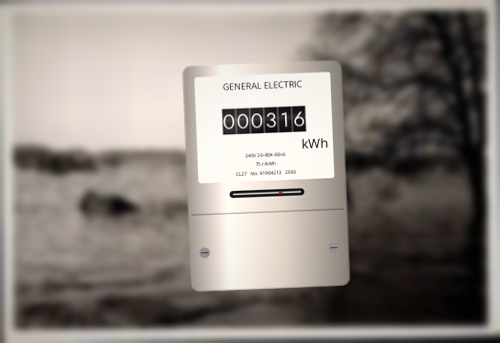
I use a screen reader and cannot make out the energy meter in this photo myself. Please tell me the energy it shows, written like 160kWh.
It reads 316kWh
